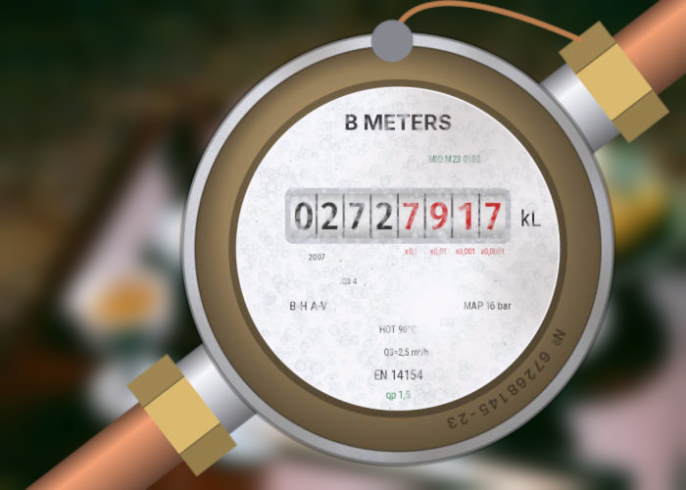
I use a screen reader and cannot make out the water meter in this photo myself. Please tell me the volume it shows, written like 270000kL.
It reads 272.7917kL
